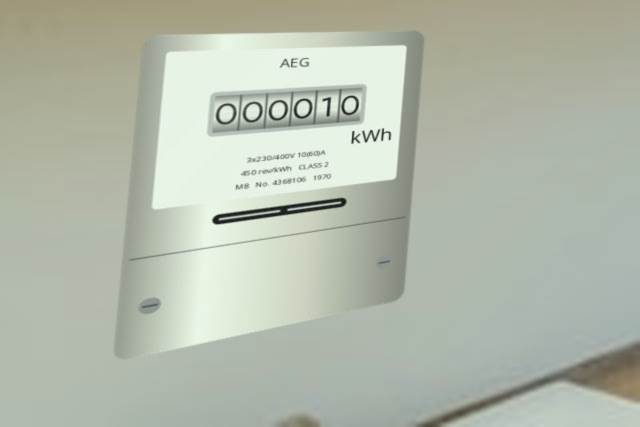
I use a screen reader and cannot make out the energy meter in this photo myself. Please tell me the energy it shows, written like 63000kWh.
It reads 10kWh
